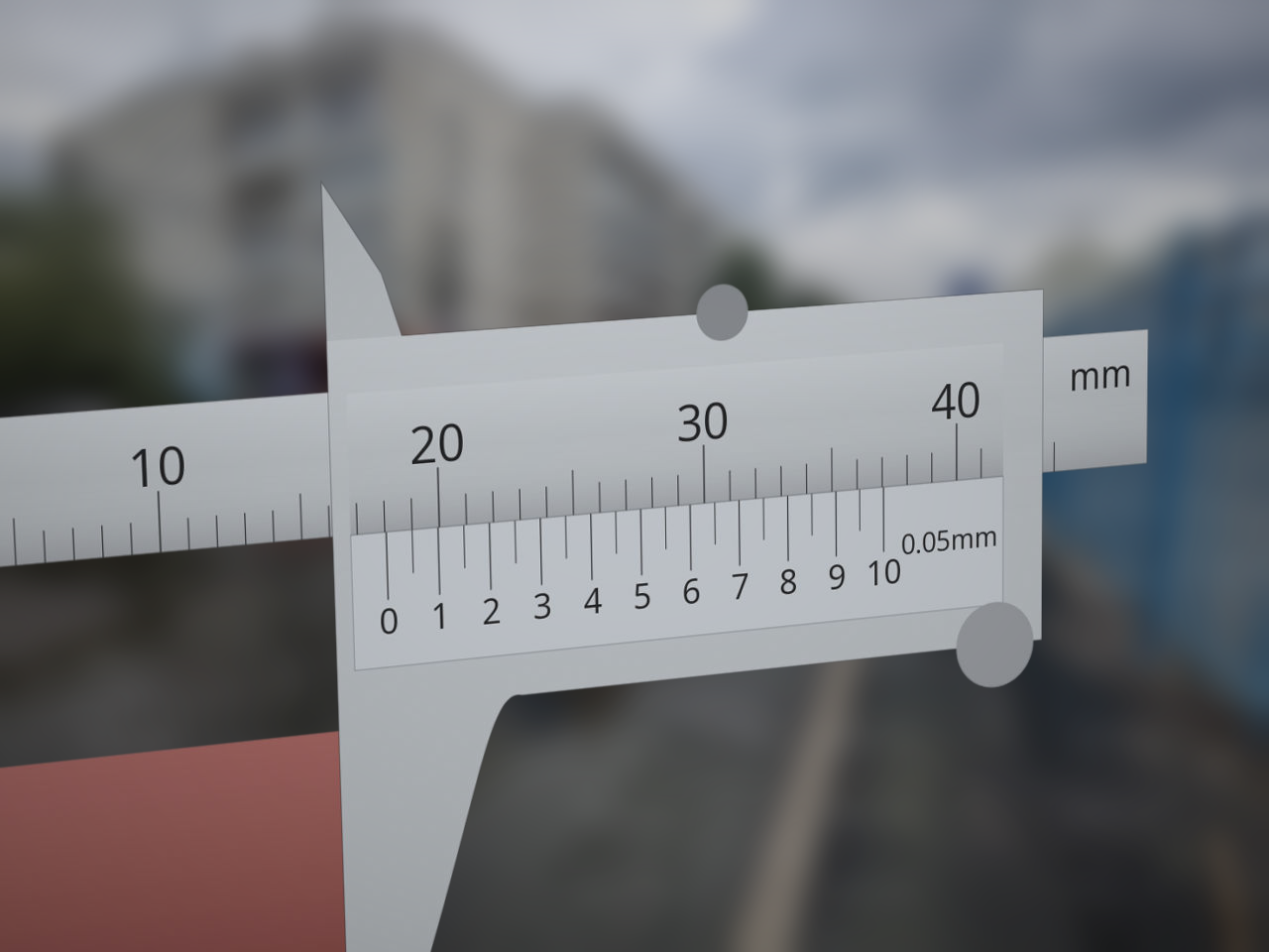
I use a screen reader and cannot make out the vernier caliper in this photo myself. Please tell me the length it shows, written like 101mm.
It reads 18.05mm
